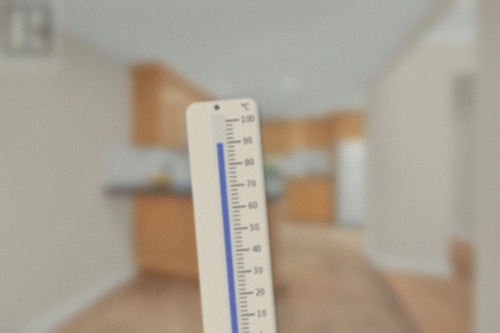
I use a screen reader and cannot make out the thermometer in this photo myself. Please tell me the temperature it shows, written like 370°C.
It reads 90°C
